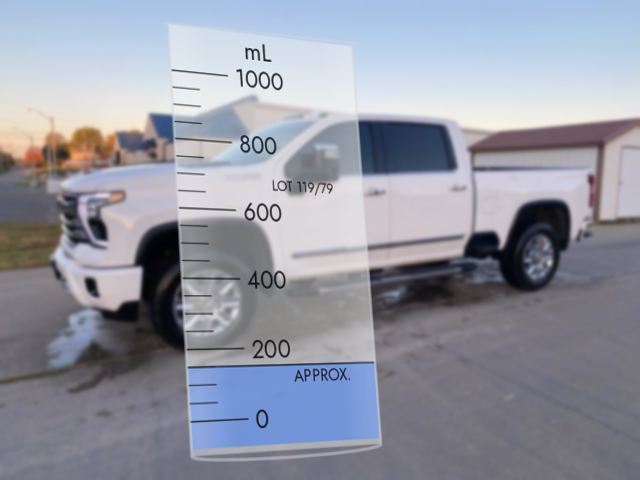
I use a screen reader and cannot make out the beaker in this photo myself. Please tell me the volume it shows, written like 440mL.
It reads 150mL
